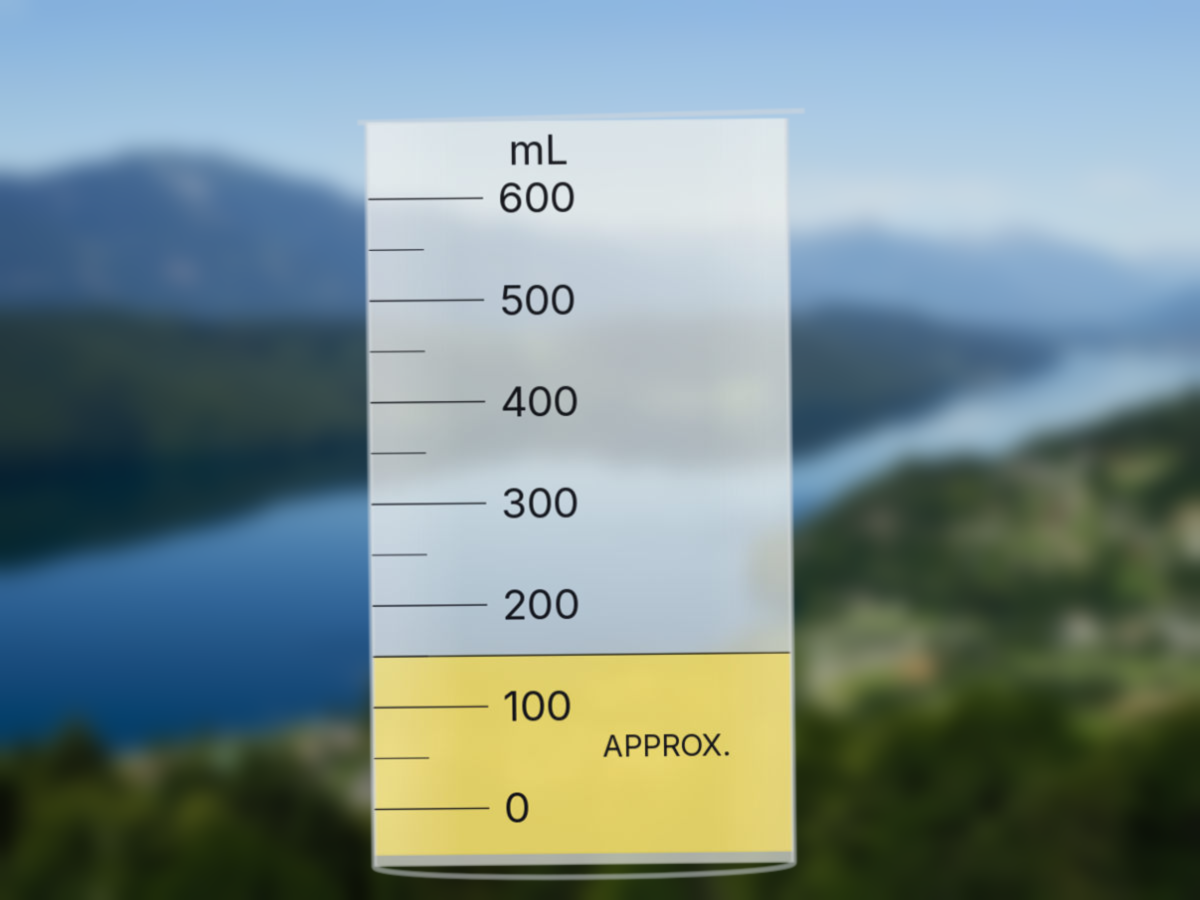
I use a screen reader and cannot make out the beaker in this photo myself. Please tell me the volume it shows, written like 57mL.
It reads 150mL
